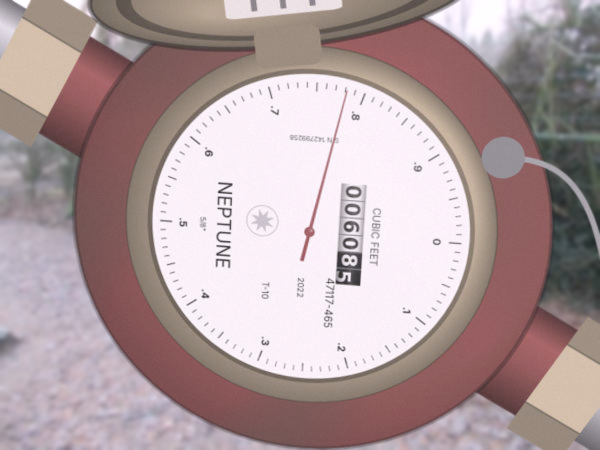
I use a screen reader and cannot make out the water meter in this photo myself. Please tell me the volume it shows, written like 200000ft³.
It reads 6084.78ft³
